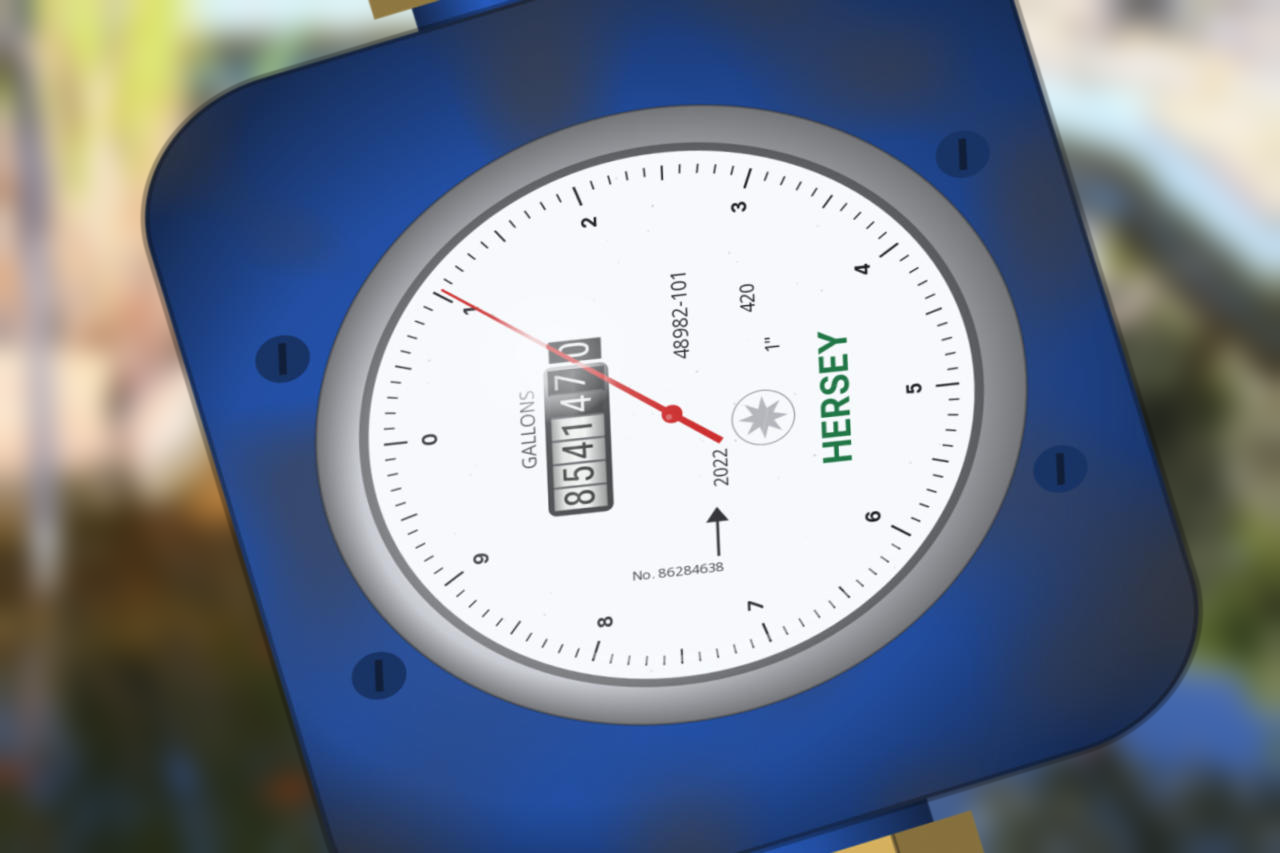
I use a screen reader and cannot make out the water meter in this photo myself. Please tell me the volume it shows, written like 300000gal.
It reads 8541471.0gal
